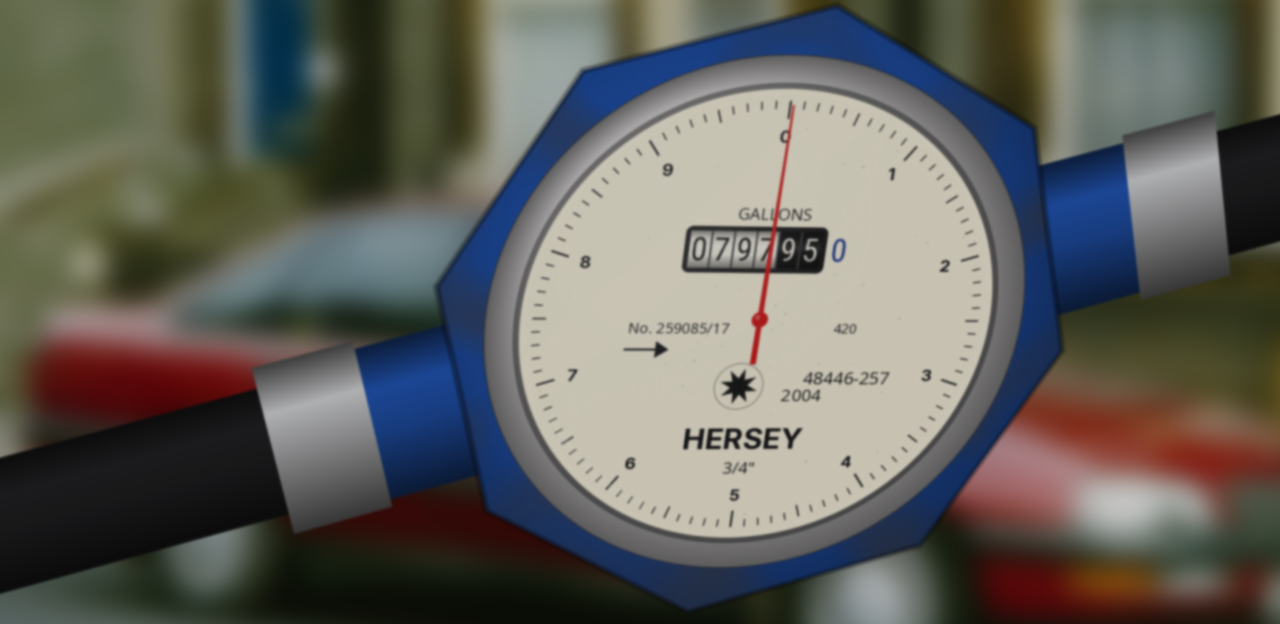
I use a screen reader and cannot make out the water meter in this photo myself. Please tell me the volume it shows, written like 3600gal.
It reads 797950.0gal
